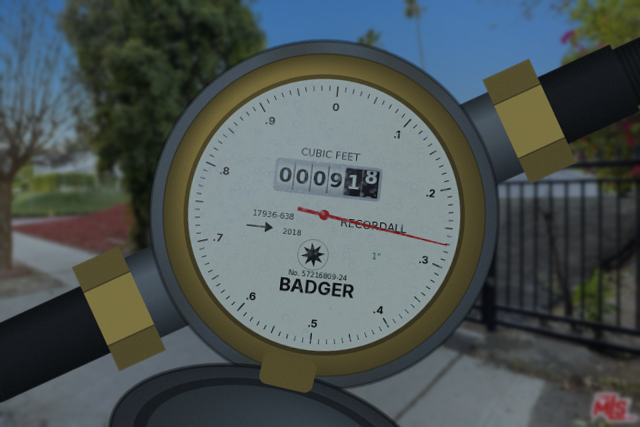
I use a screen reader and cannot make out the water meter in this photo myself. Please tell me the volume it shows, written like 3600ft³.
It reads 918.27ft³
